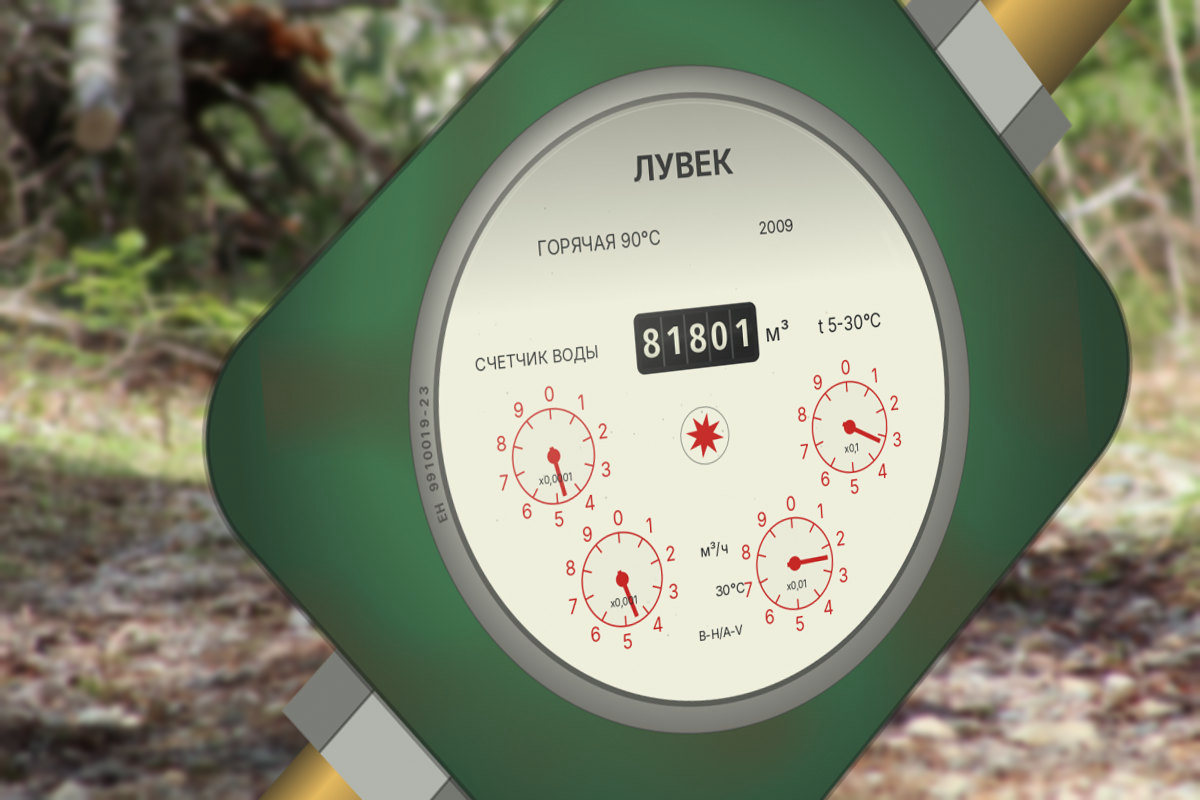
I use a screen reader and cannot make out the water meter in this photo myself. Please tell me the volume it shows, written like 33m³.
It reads 81801.3244m³
